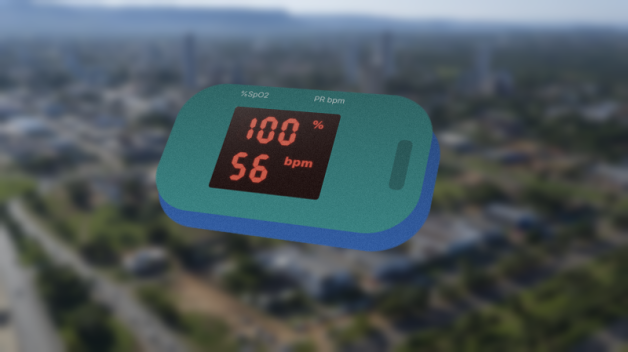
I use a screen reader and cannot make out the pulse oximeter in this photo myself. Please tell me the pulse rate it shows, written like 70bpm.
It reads 56bpm
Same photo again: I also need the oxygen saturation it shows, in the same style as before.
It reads 100%
